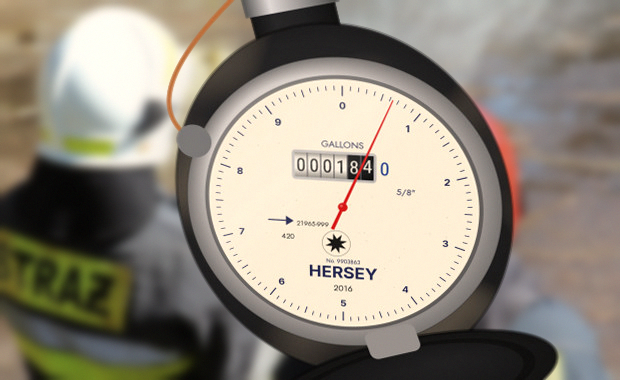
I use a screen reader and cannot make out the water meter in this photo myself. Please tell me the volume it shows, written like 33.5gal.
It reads 1840.6gal
